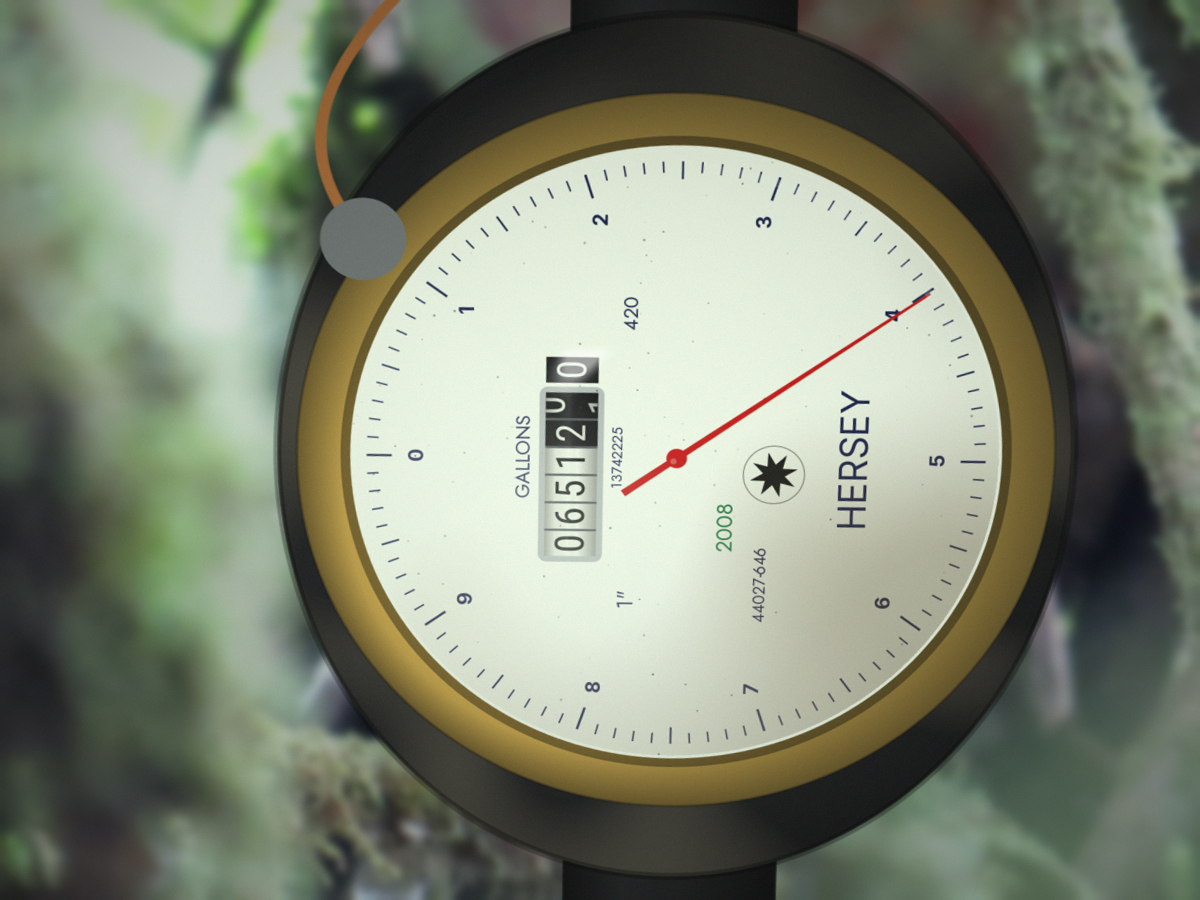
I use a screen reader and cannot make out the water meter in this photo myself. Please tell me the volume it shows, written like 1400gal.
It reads 651204.0gal
